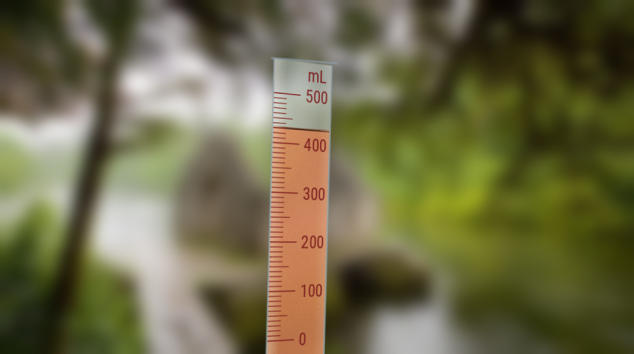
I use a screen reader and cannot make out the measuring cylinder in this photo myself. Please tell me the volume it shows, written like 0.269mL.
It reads 430mL
